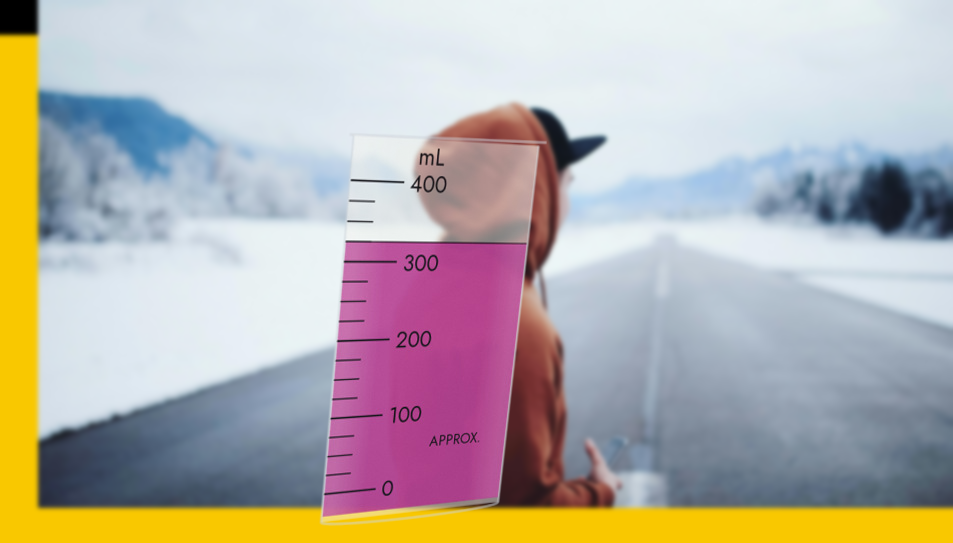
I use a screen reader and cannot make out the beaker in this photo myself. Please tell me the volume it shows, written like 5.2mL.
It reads 325mL
